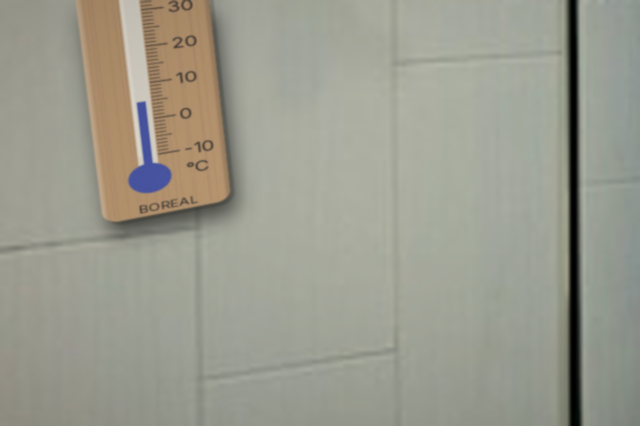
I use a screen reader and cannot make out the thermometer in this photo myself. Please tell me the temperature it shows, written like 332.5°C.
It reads 5°C
